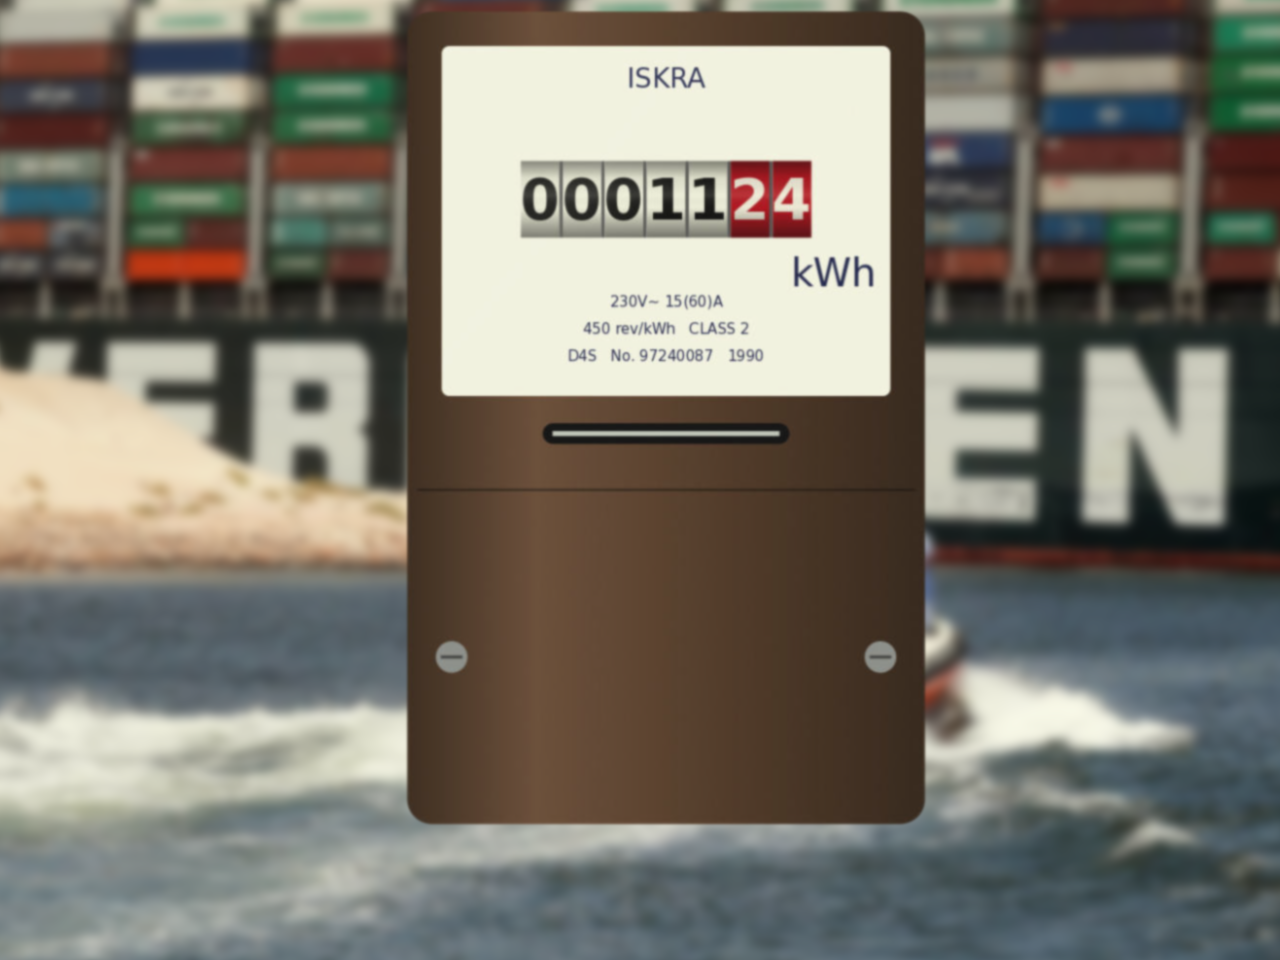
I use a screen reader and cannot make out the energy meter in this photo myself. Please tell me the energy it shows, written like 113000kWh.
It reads 11.24kWh
